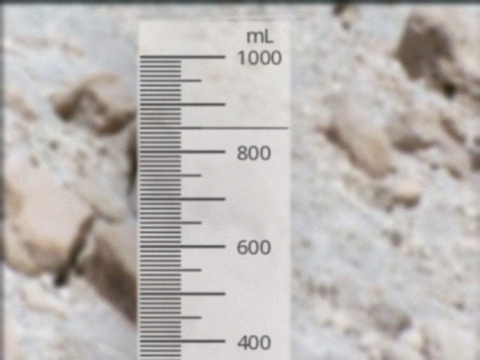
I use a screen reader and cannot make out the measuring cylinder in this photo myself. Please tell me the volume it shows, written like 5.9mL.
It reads 850mL
